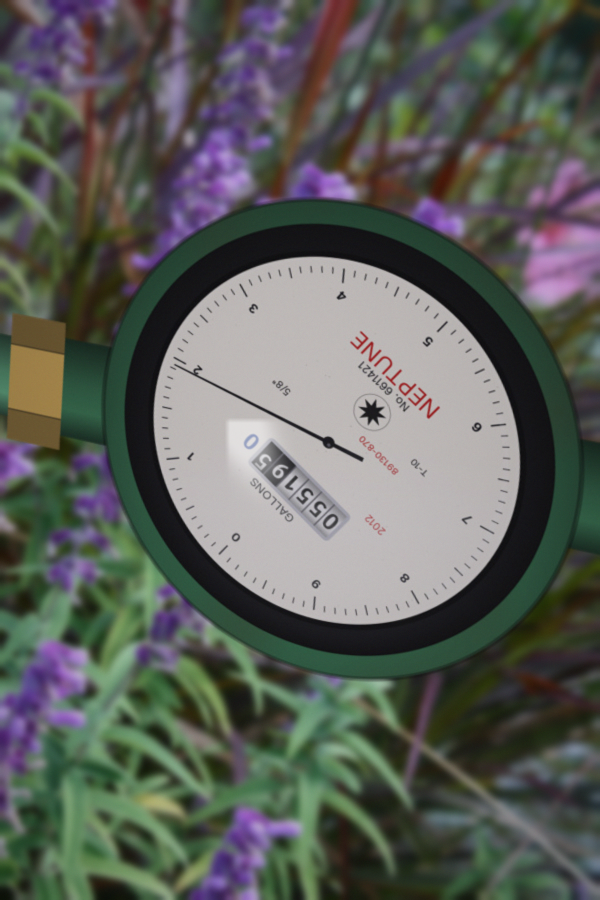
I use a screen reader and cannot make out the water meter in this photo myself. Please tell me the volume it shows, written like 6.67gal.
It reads 551951.9gal
